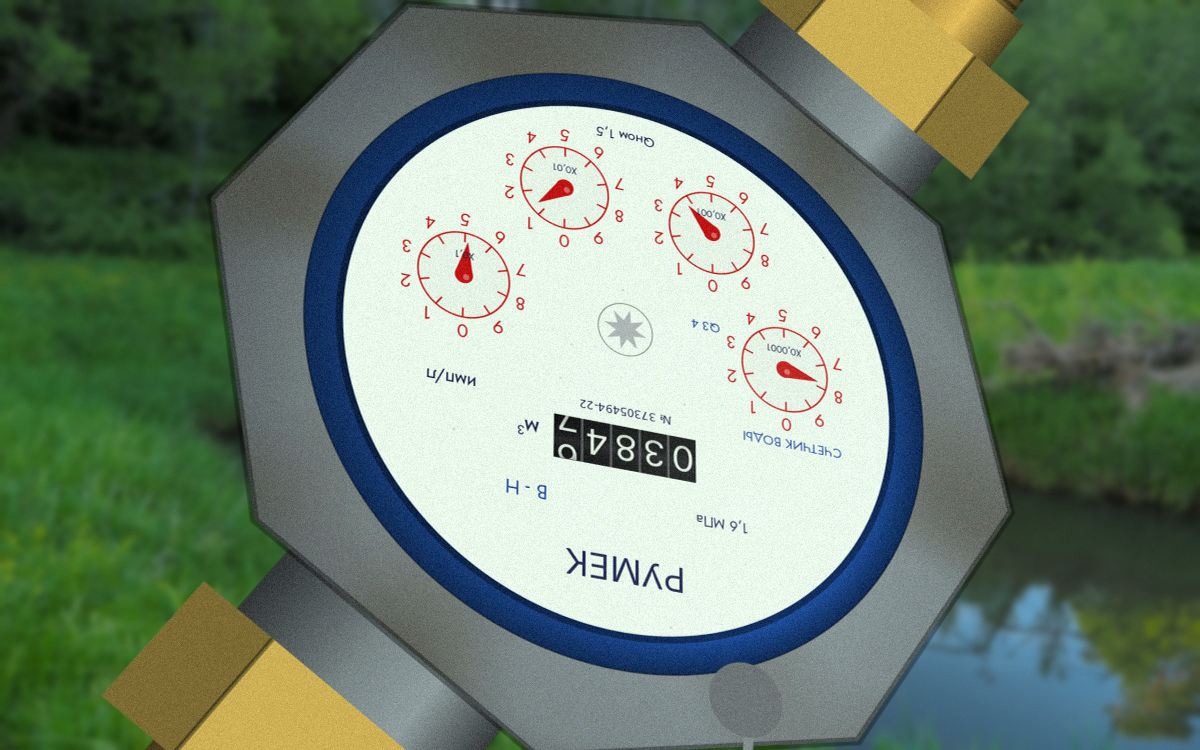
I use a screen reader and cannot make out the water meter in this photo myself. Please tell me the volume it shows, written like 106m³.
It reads 3846.5137m³
